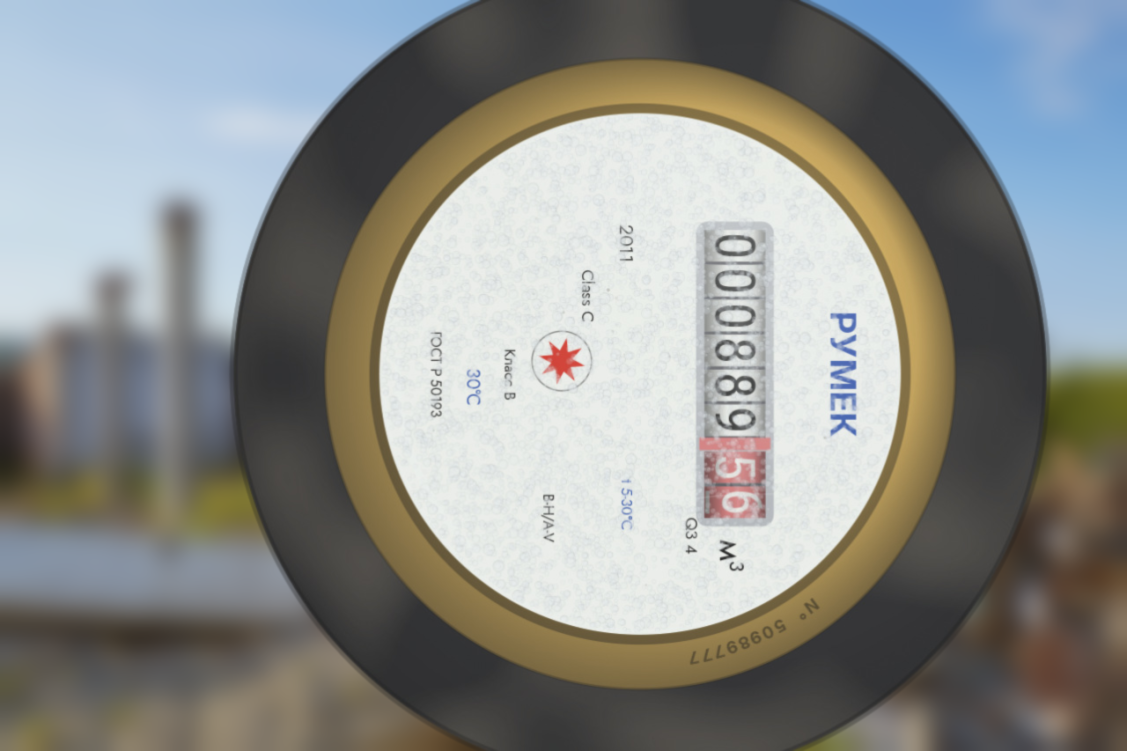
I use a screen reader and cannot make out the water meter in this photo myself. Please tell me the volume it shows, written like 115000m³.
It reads 889.56m³
